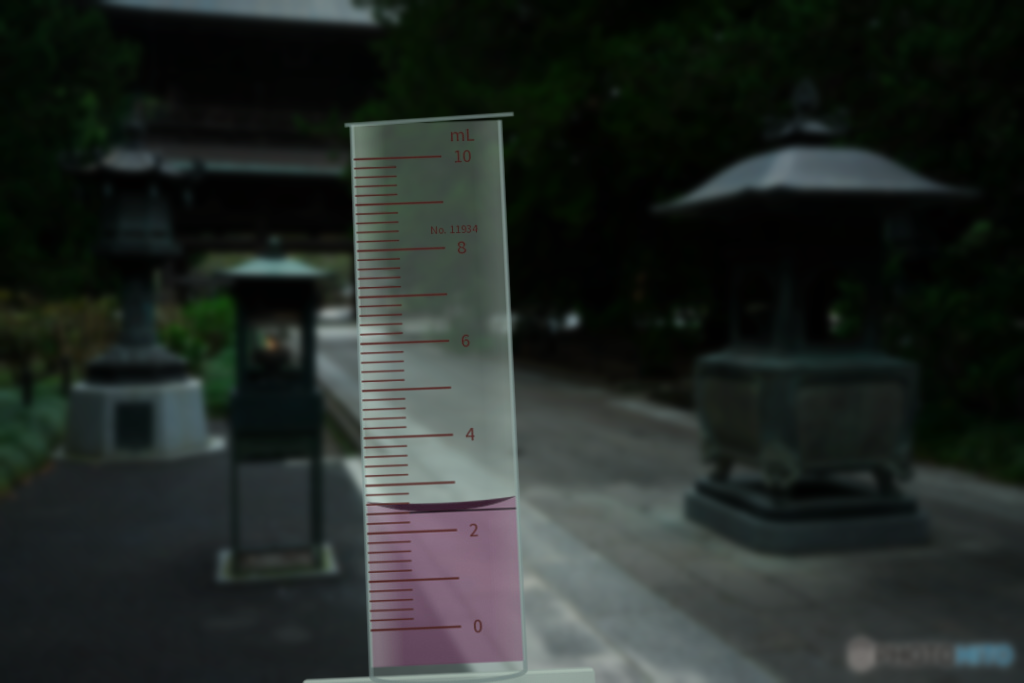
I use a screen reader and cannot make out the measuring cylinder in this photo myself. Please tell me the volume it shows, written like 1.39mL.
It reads 2.4mL
